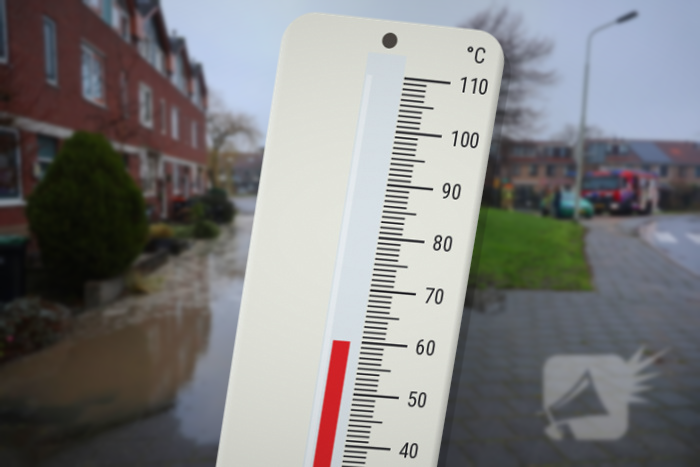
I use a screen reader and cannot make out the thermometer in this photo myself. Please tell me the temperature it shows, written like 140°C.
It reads 60°C
